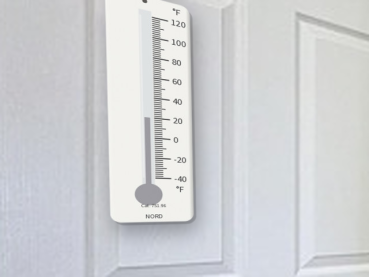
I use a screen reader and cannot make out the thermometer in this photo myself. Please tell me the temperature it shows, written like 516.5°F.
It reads 20°F
